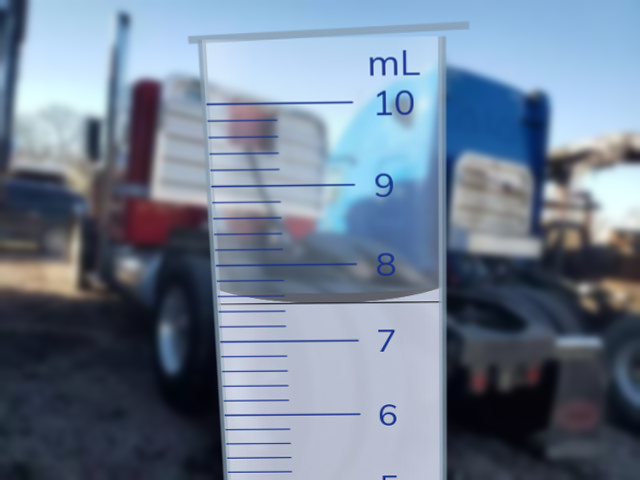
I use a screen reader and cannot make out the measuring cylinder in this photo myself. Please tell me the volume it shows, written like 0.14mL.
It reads 7.5mL
